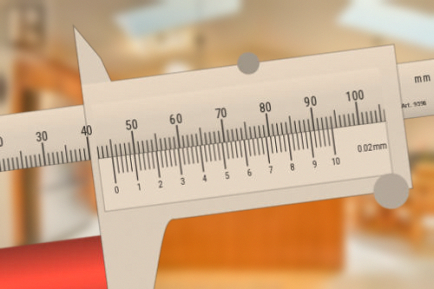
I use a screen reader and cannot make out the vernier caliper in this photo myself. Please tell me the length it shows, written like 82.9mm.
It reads 45.0mm
